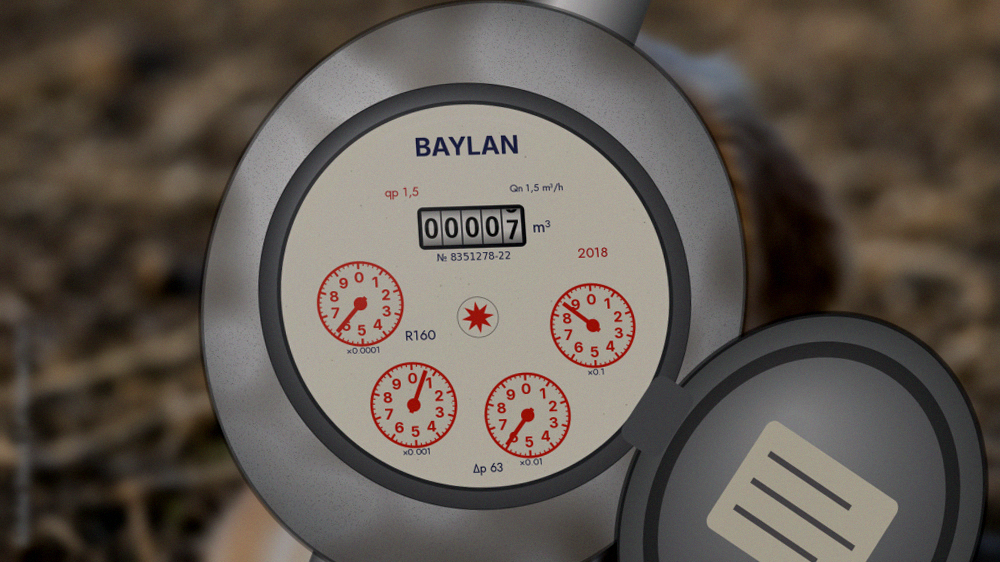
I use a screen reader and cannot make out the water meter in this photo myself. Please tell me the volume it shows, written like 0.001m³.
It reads 6.8606m³
